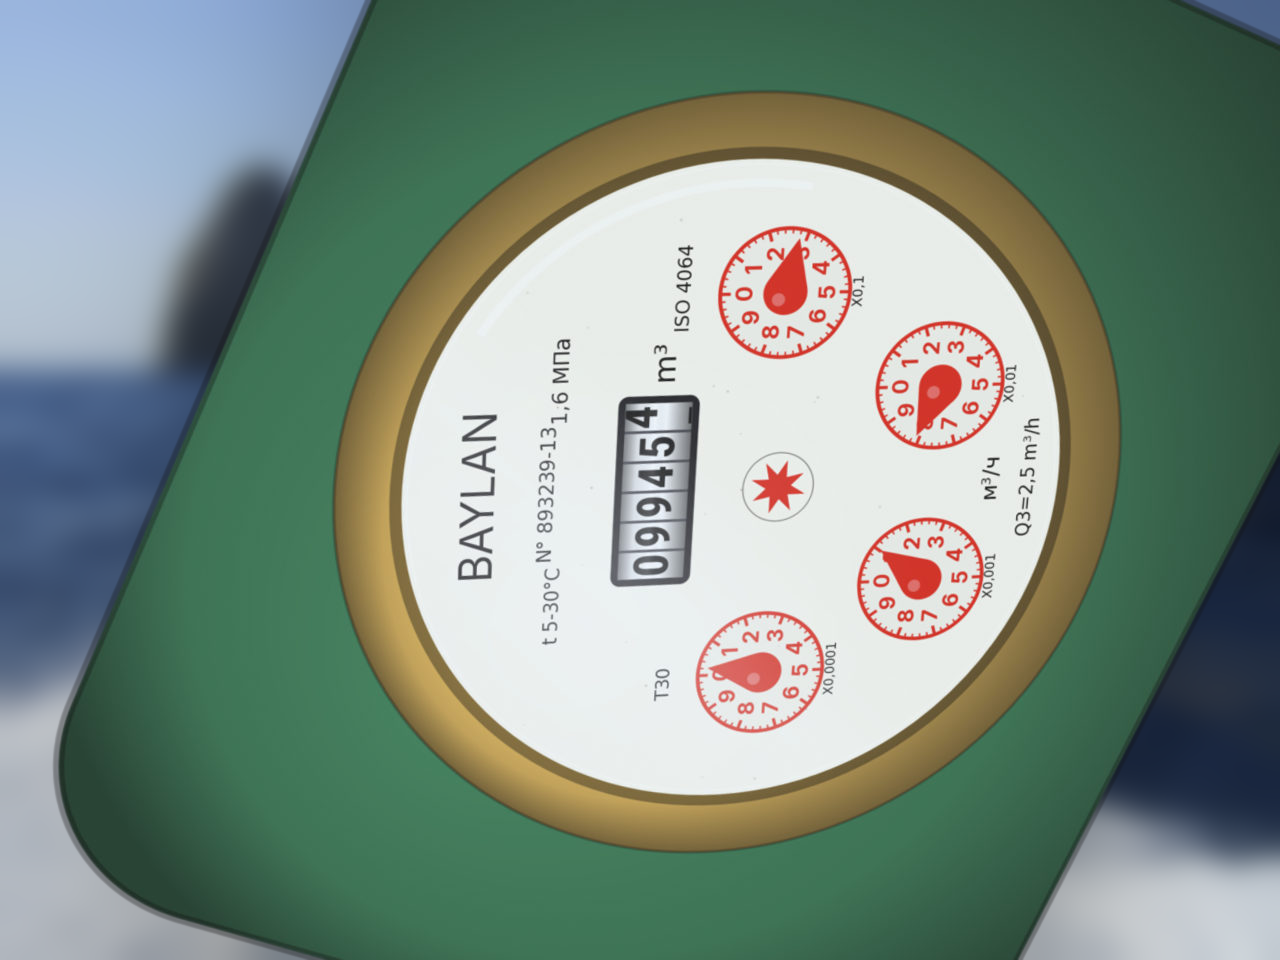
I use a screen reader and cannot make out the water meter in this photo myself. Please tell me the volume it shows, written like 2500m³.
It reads 99454.2810m³
